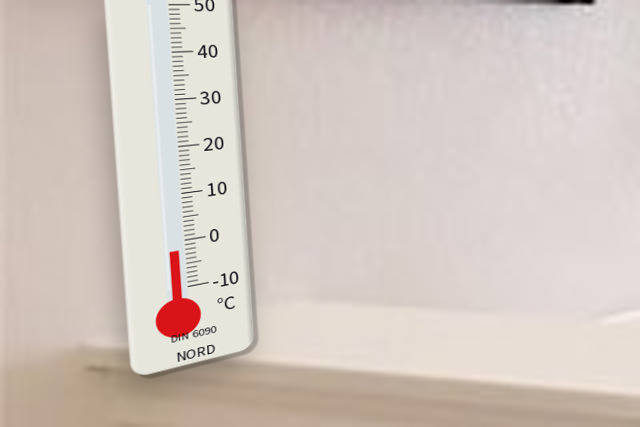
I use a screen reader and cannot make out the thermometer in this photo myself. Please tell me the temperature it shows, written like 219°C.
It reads -2°C
